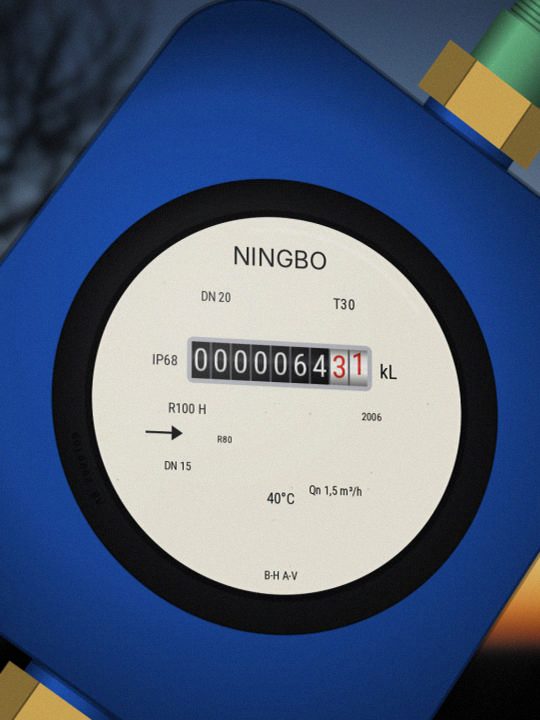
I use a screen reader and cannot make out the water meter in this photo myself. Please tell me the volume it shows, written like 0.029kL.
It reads 64.31kL
